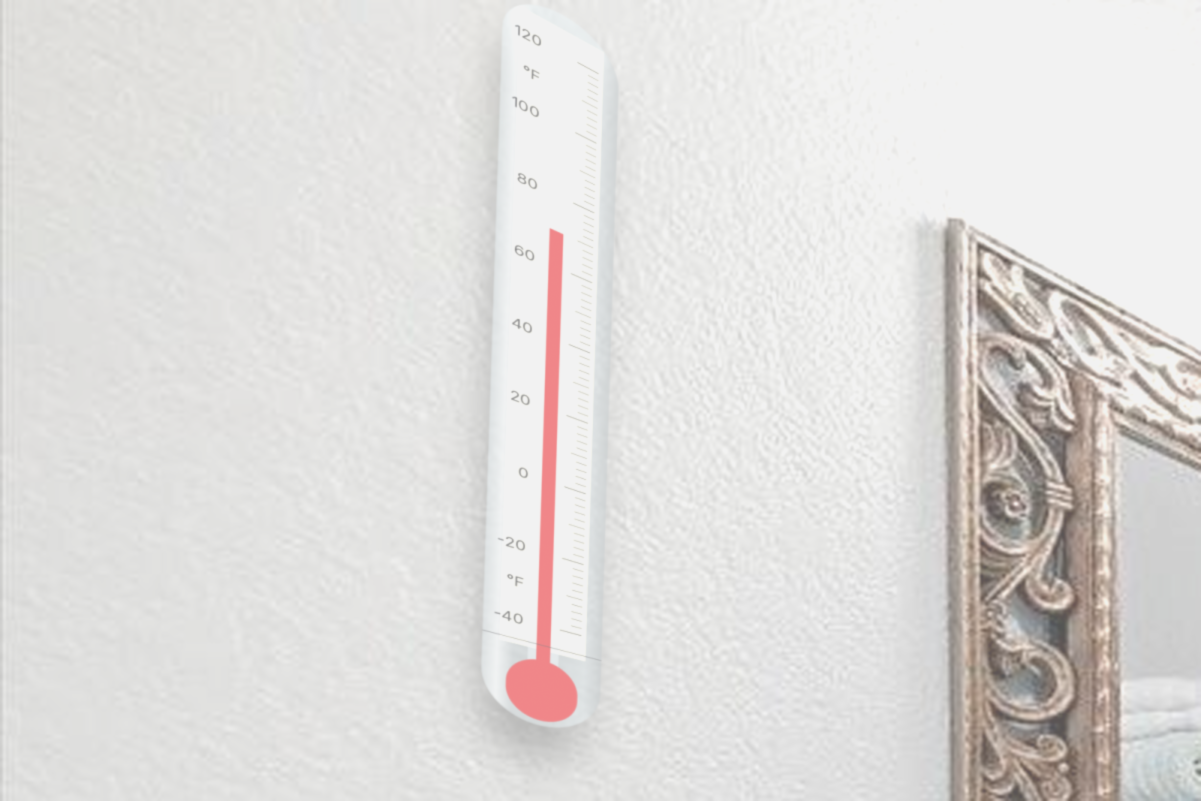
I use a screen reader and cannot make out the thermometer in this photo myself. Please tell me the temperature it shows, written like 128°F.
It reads 70°F
